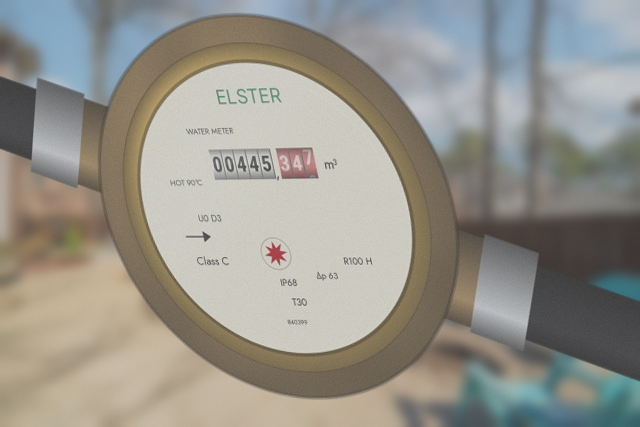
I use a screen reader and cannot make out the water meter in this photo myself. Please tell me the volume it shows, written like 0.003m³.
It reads 445.347m³
